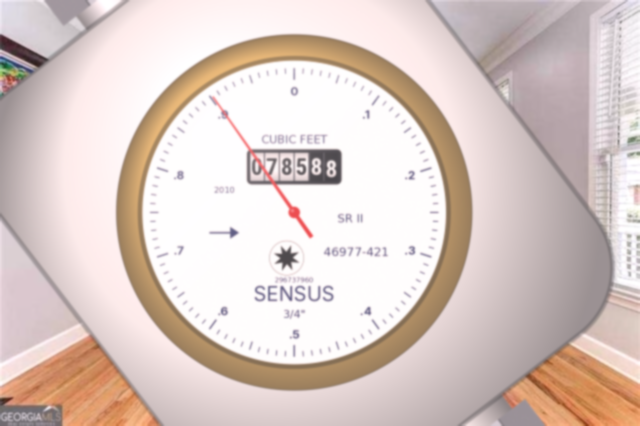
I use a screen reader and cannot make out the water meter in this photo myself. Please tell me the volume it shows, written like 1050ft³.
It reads 78587.90ft³
